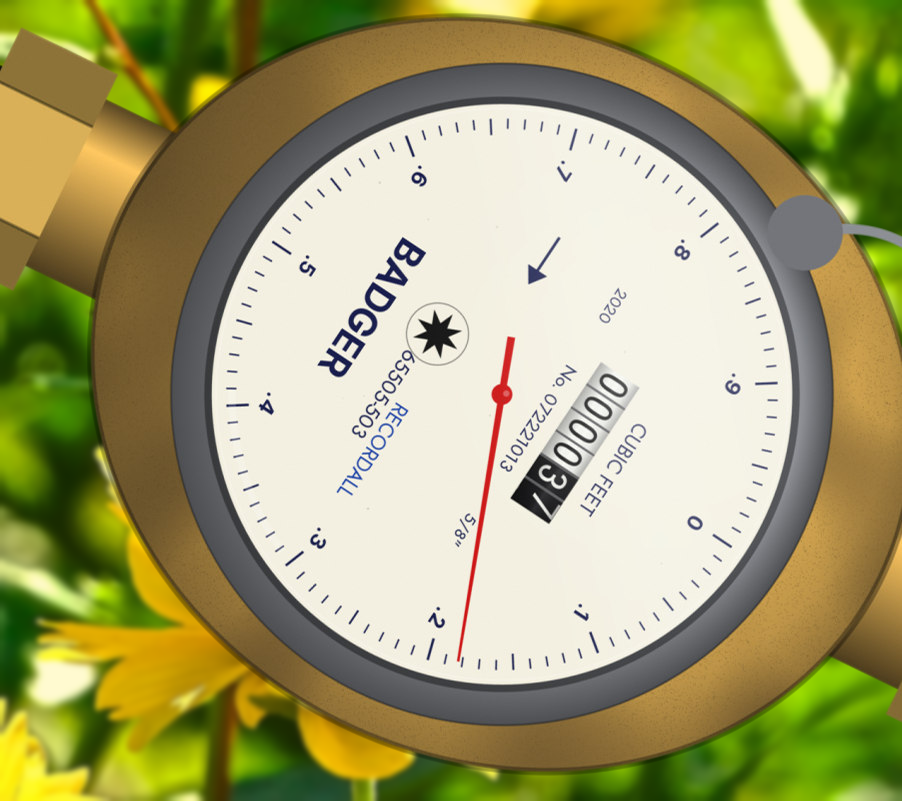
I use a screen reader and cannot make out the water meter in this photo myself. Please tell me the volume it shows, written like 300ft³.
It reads 37.18ft³
